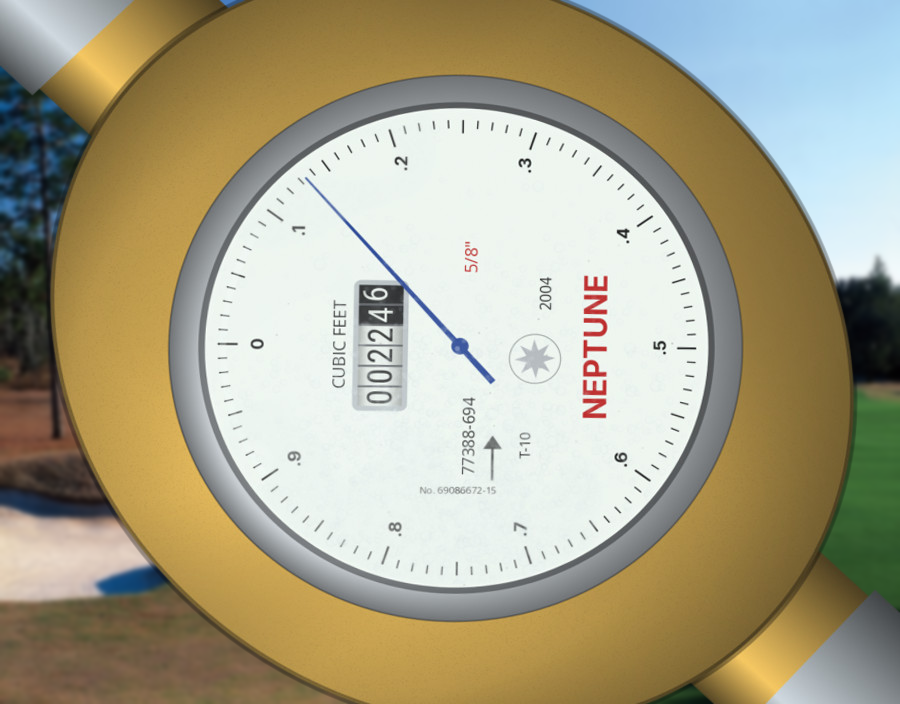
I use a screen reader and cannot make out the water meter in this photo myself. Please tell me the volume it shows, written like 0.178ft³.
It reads 2246.13ft³
